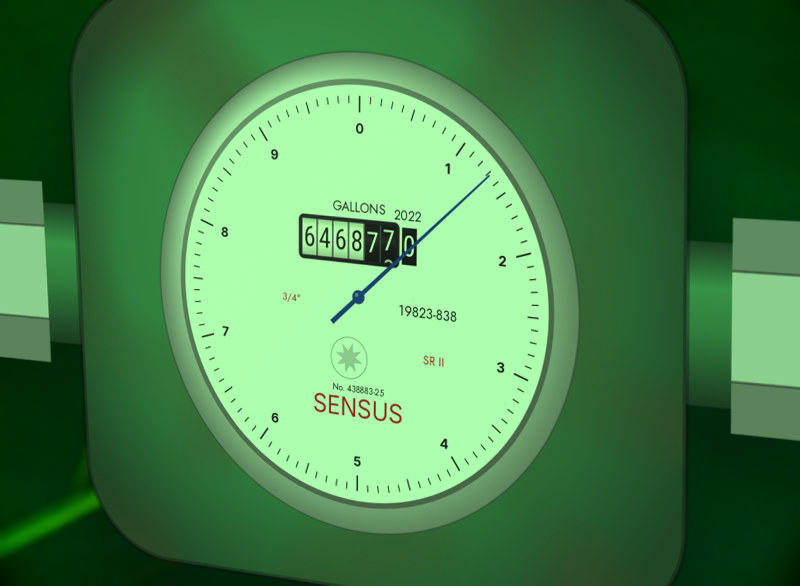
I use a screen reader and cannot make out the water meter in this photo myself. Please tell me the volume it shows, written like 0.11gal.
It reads 6468771.3gal
